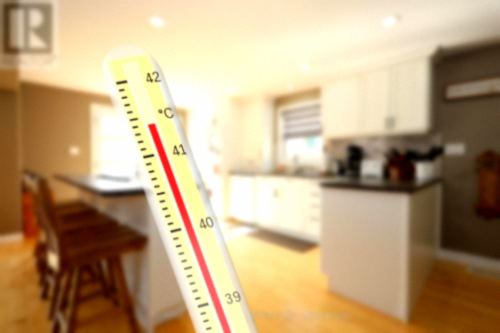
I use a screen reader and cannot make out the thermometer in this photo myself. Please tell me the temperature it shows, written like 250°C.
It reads 41.4°C
